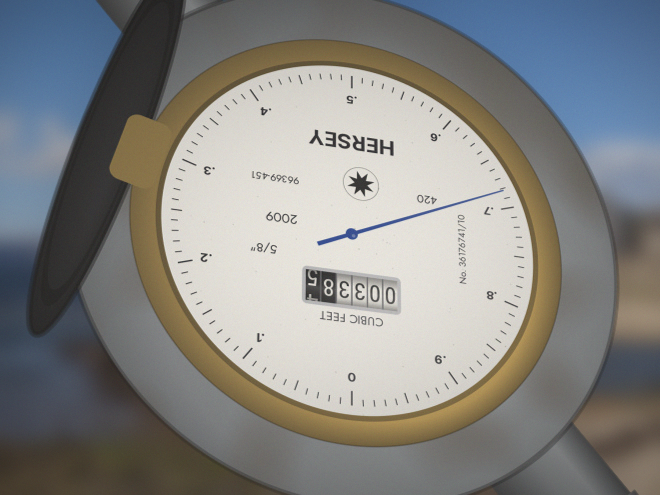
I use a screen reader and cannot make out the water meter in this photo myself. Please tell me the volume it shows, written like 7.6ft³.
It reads 3384.68ft³
